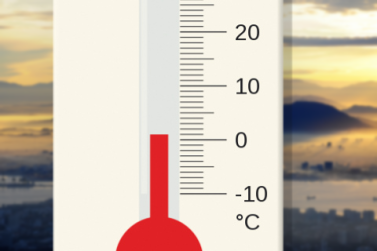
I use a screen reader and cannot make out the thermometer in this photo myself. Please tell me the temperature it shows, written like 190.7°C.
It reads 1°C
